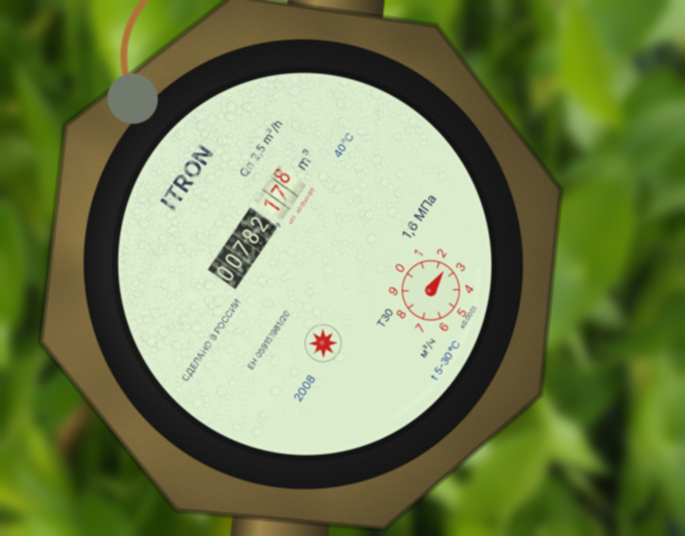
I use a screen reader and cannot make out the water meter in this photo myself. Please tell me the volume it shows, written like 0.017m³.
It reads 782.1782m³
